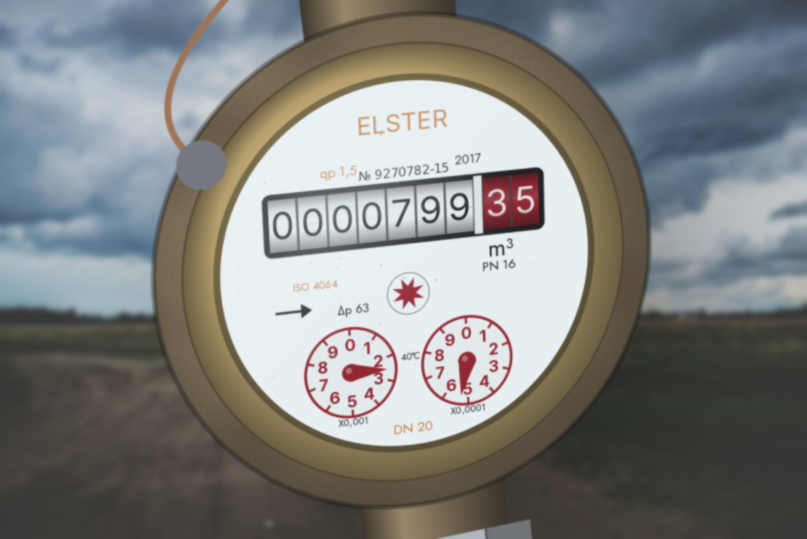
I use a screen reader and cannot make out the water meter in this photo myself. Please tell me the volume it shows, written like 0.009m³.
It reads 799.3525m³
